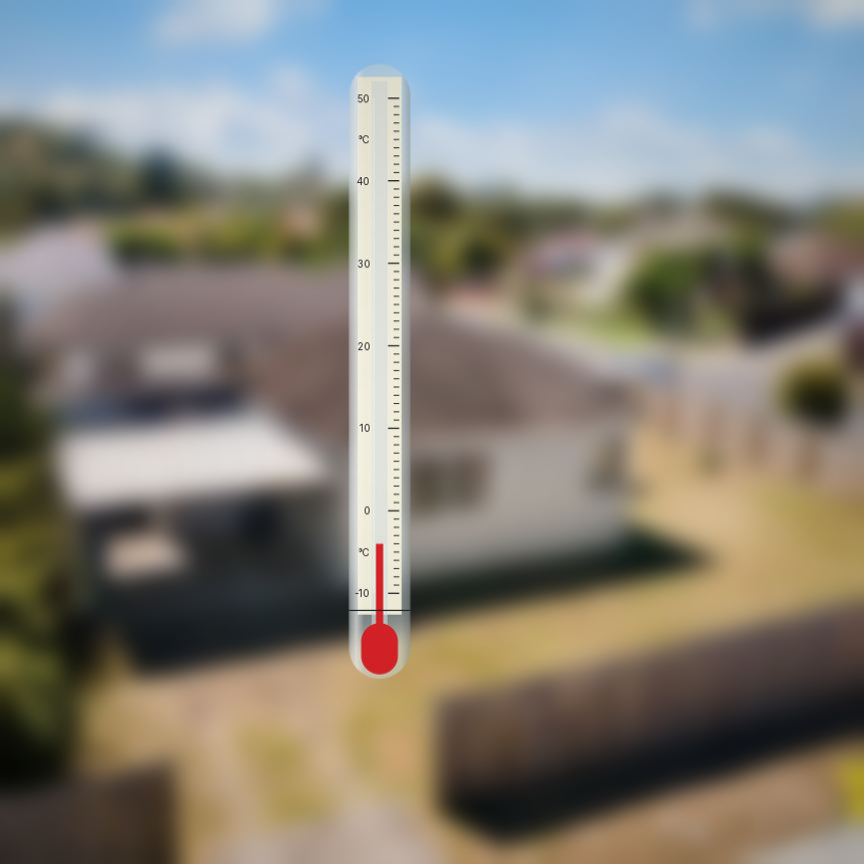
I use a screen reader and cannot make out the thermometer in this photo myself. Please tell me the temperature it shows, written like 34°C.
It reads -4°C
